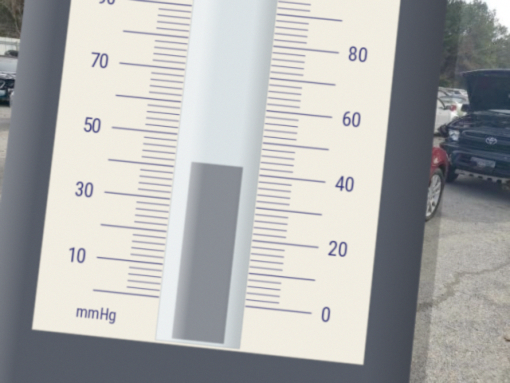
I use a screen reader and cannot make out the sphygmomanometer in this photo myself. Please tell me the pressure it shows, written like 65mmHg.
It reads 42mmHg
